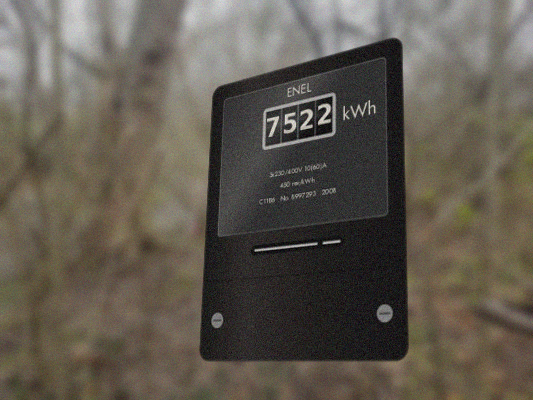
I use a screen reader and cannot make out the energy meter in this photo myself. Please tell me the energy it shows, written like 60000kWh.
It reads 7522kWh
